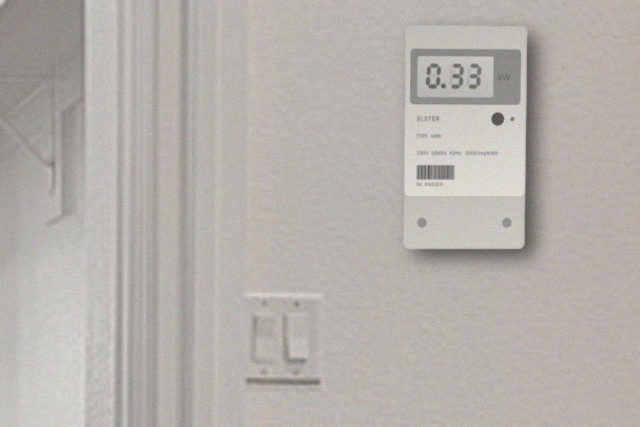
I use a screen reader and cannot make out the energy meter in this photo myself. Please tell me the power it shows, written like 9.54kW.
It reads 0.33kW
